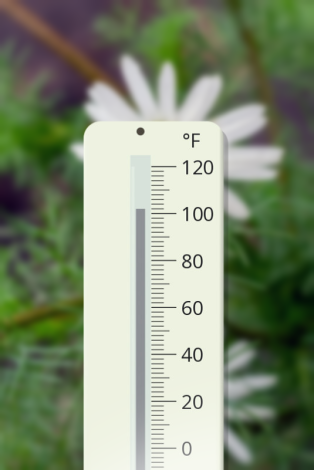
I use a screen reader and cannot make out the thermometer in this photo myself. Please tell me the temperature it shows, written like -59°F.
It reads 102°F
